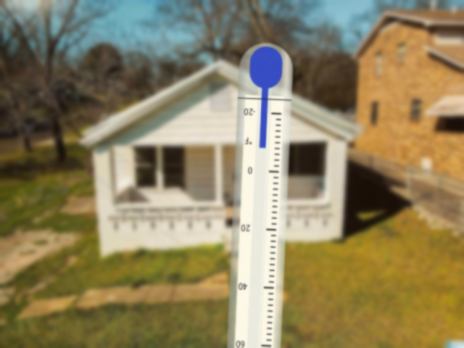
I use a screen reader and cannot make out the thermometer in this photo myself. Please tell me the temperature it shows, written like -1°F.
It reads -8°F
